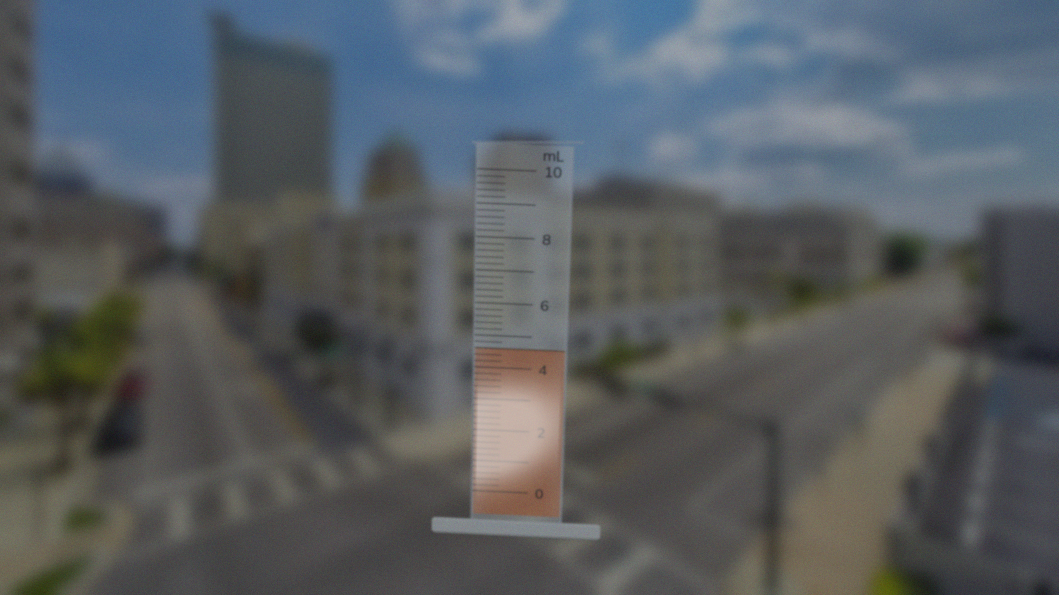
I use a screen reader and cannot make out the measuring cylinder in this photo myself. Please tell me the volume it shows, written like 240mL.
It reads 4.6mL
